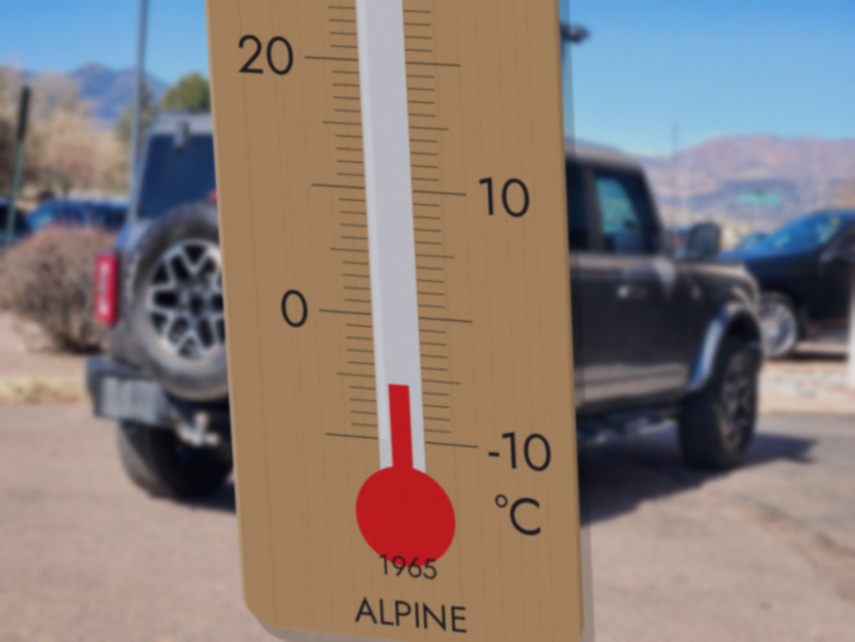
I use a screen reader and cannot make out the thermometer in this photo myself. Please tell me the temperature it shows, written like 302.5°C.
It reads -5.5°C
